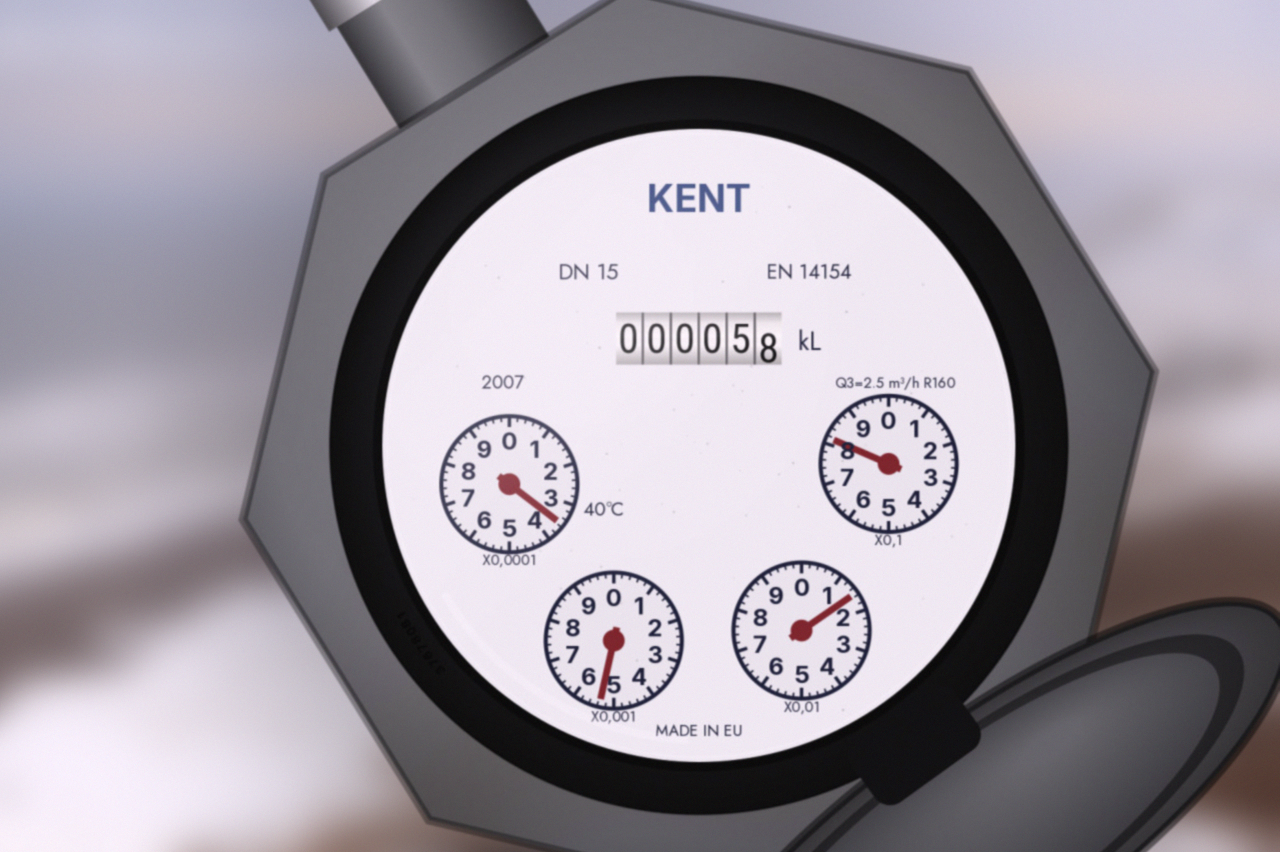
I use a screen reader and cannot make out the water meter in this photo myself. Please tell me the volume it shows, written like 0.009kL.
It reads 57.8153kL
